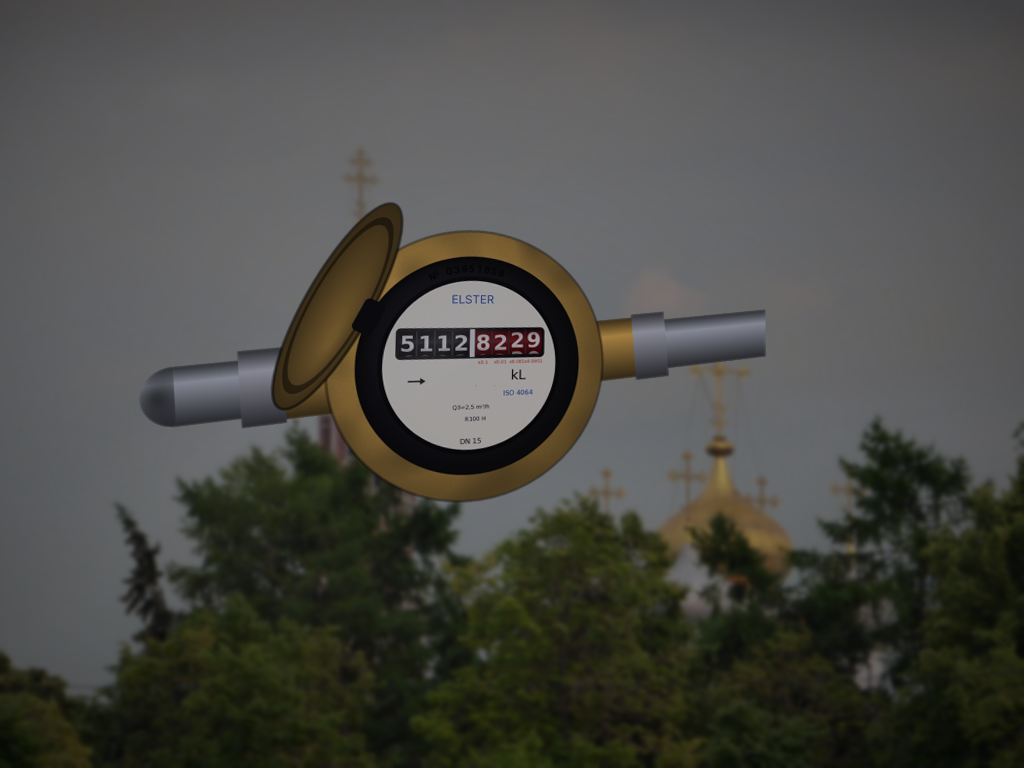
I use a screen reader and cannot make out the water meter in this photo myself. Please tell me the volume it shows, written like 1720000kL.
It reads 5112.8229kL
